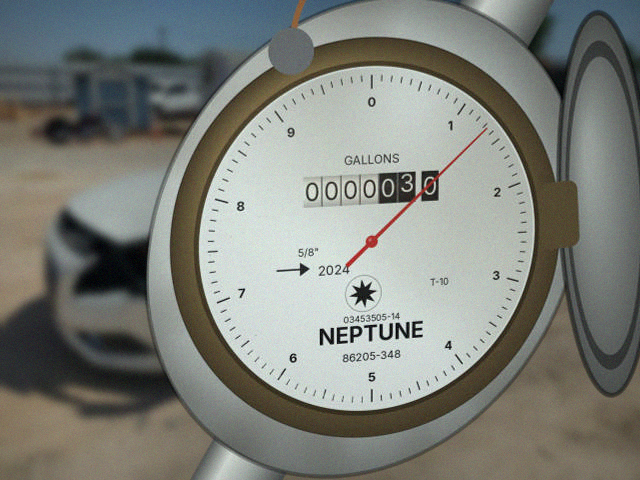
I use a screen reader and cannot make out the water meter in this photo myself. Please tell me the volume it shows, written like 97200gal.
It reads 31.3gal
